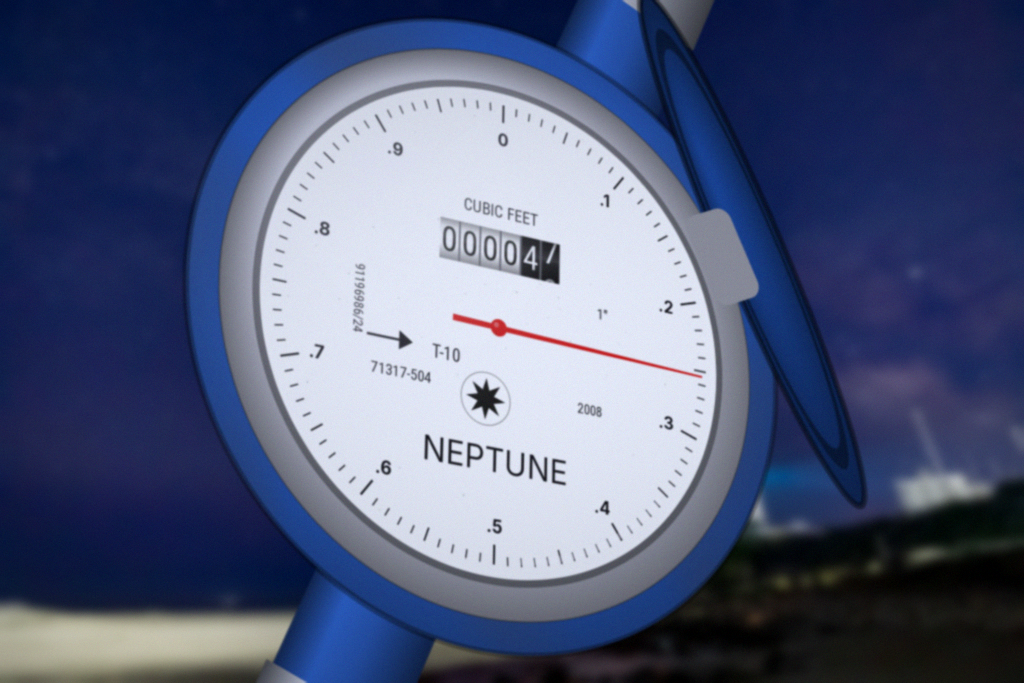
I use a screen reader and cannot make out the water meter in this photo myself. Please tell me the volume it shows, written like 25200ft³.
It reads 47.25ft³
